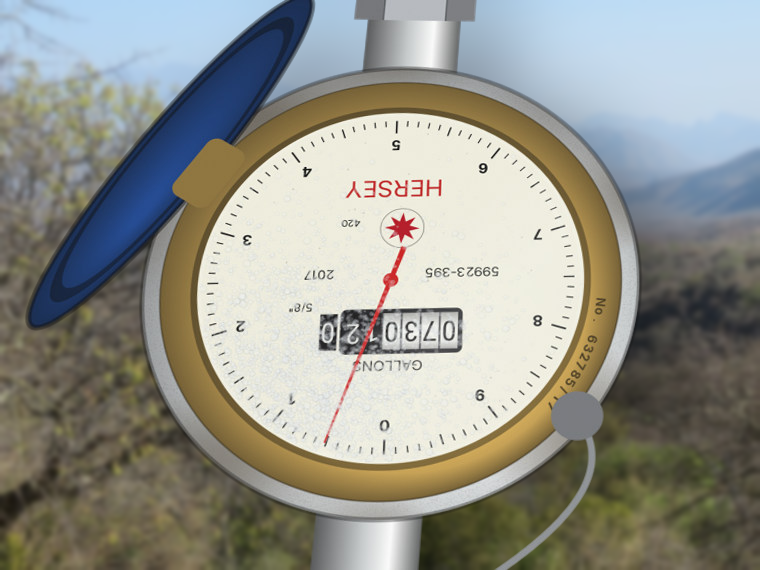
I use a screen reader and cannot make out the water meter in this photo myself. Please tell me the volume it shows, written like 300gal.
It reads 730120.5gal
